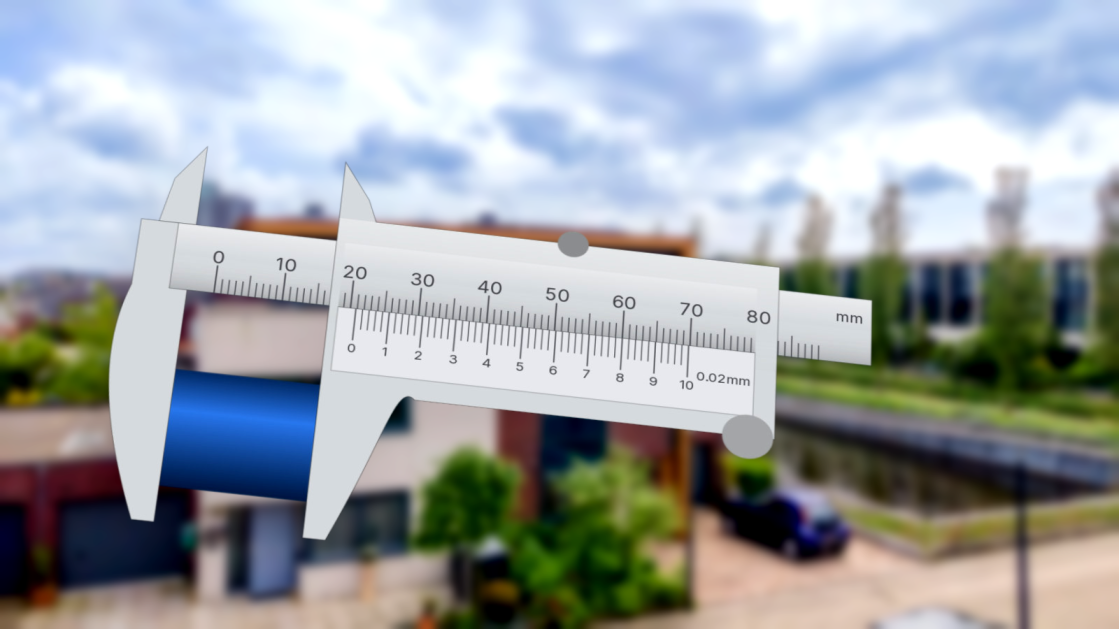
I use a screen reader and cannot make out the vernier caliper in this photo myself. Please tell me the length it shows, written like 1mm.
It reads 20.8mm
